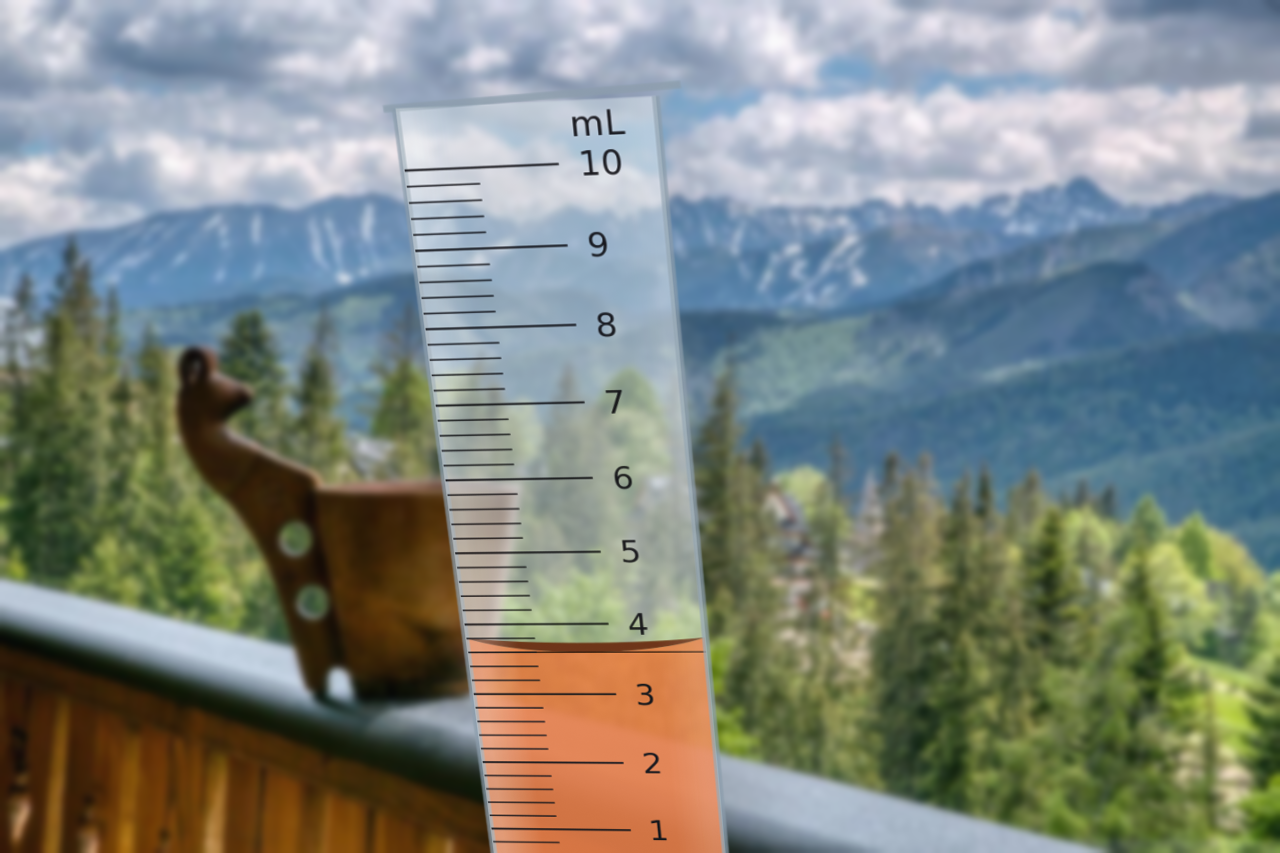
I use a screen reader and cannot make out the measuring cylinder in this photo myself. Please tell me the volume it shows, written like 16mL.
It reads 3.6mL
